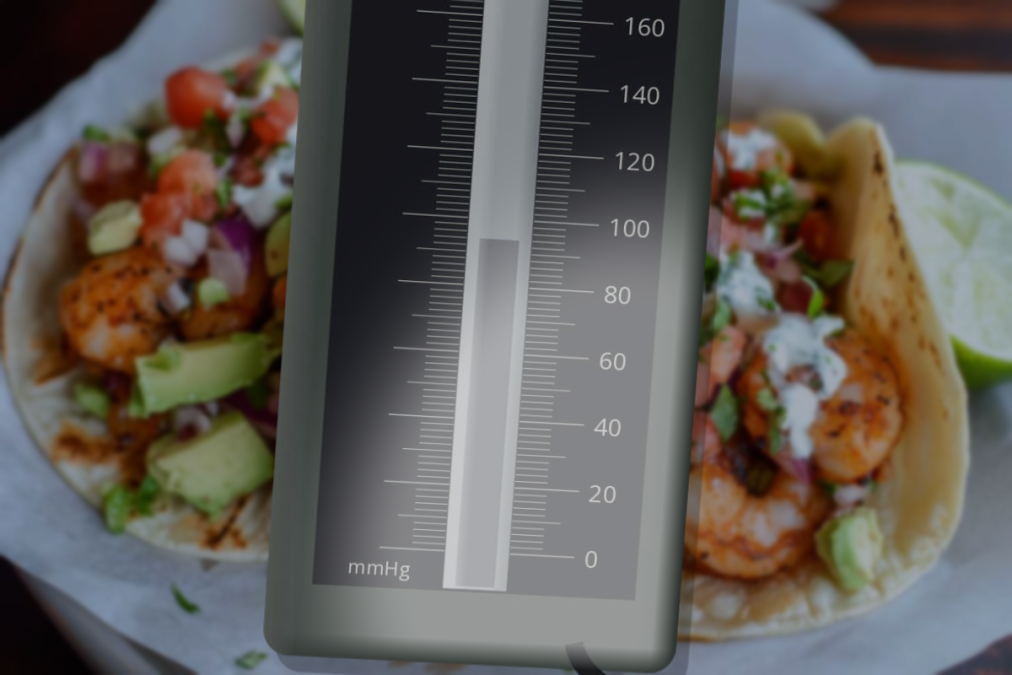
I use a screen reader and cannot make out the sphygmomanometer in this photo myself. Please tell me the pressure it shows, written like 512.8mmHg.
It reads 94mmHg
